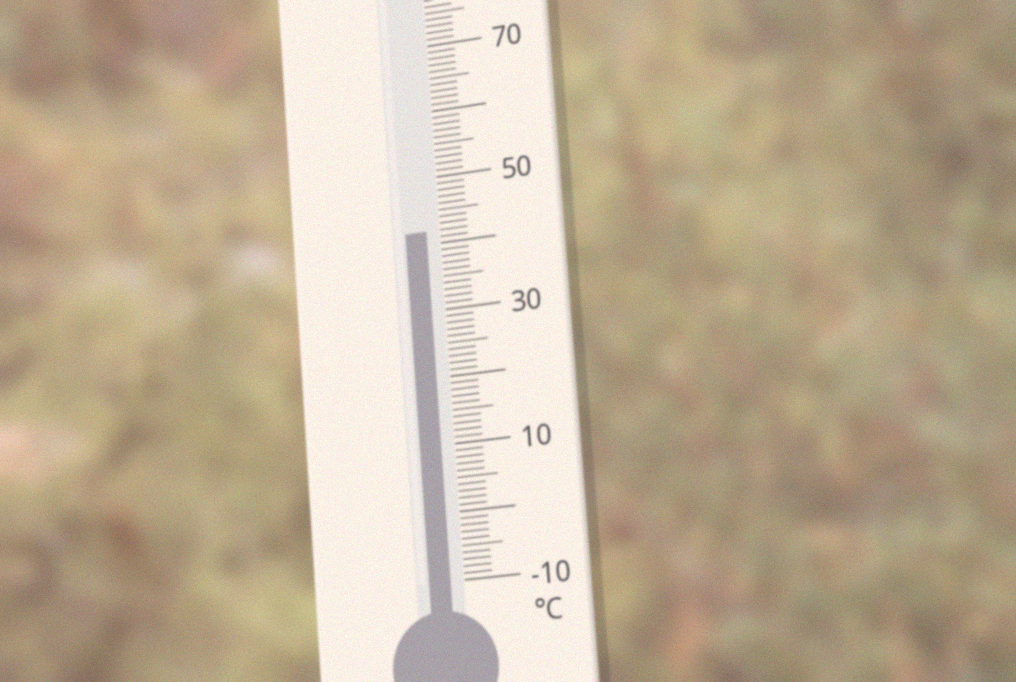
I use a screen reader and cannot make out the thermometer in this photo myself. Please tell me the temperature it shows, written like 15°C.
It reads 42°C
